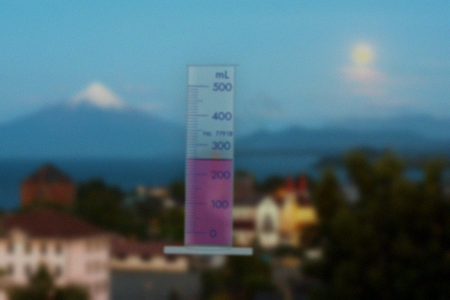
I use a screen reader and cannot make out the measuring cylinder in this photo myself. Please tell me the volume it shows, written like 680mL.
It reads 250mL
